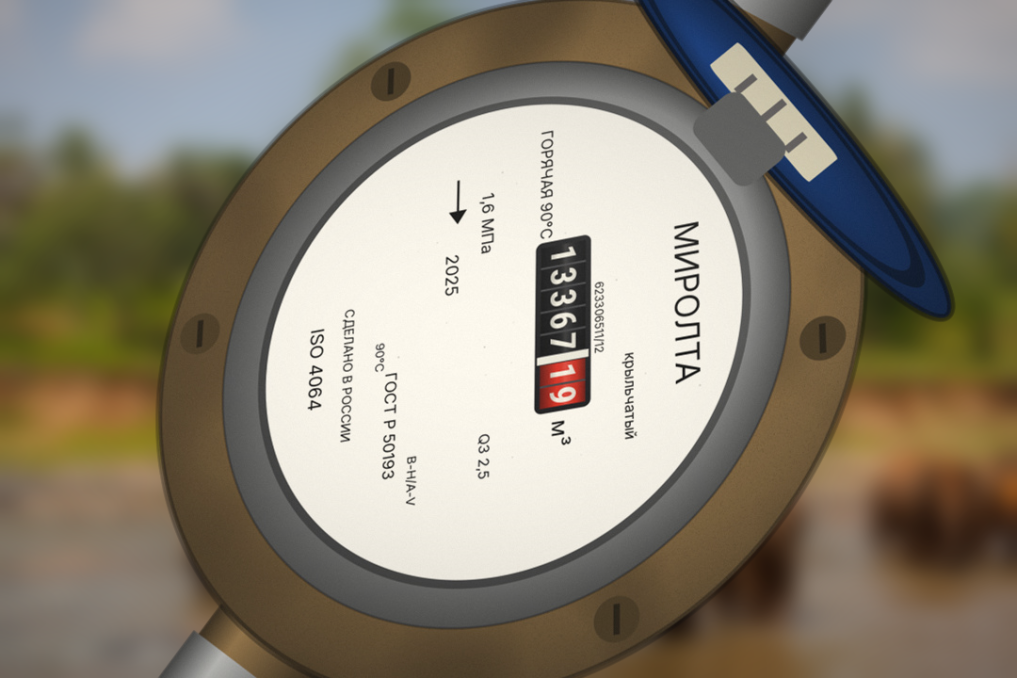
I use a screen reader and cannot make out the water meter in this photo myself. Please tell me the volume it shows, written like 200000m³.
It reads 13367.19m³
